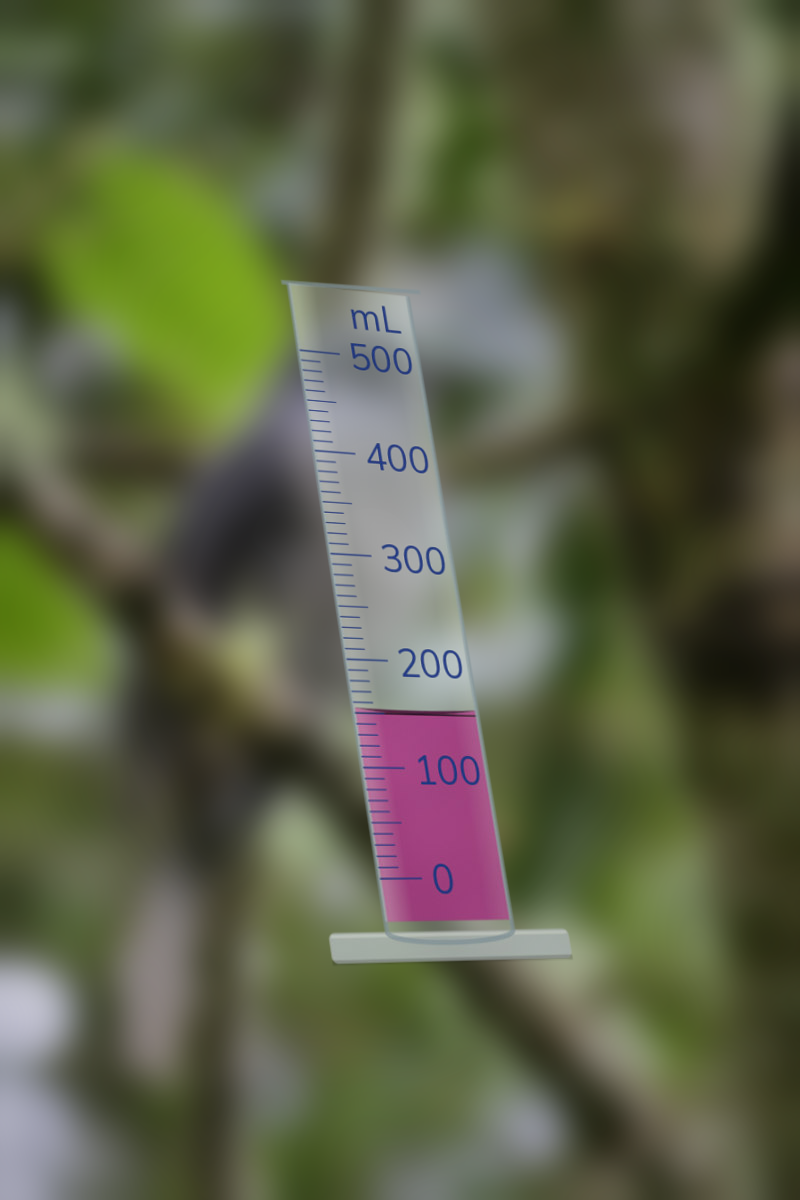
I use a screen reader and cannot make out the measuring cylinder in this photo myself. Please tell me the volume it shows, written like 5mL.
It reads 150mL
